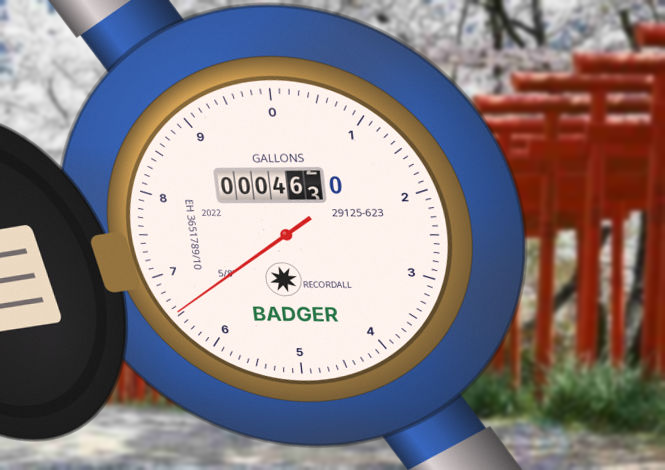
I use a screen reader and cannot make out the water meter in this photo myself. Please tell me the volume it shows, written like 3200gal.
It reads 4626.5gal
